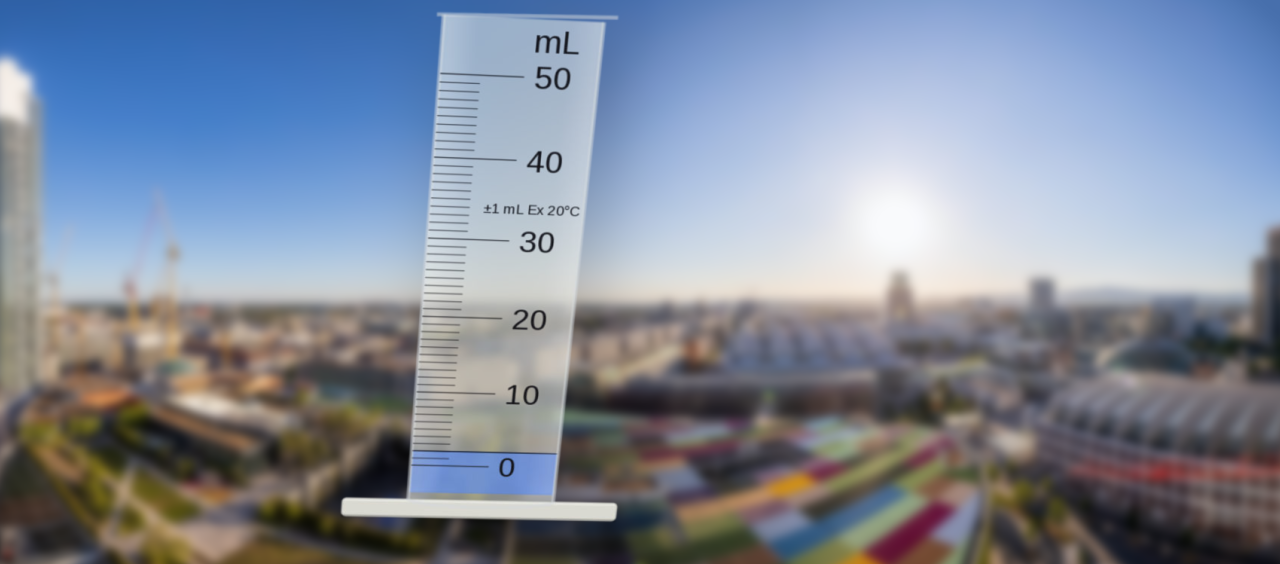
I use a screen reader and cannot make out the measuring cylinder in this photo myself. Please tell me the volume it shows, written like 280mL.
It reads 2mL
